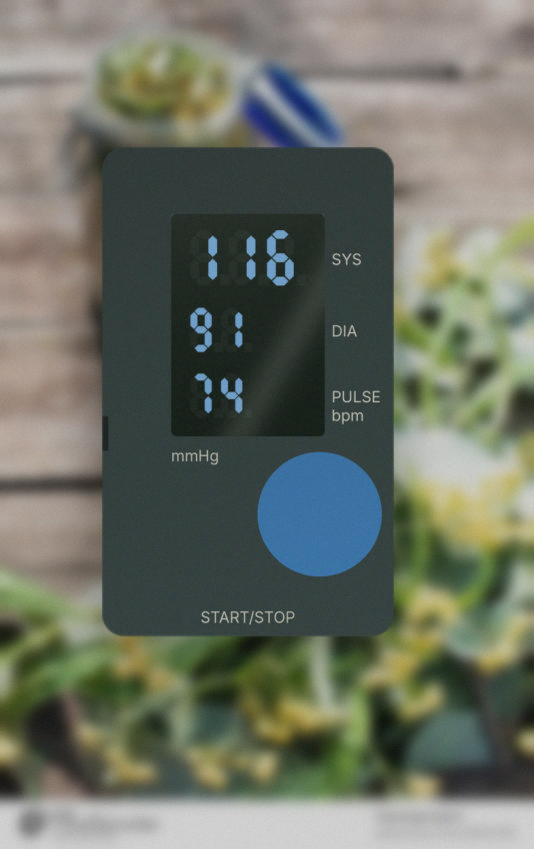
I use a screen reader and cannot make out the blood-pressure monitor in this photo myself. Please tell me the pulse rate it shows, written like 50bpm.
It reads 74bpm
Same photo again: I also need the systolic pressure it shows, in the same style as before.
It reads 116mmHg
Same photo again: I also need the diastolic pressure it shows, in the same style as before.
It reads 91mmHg
